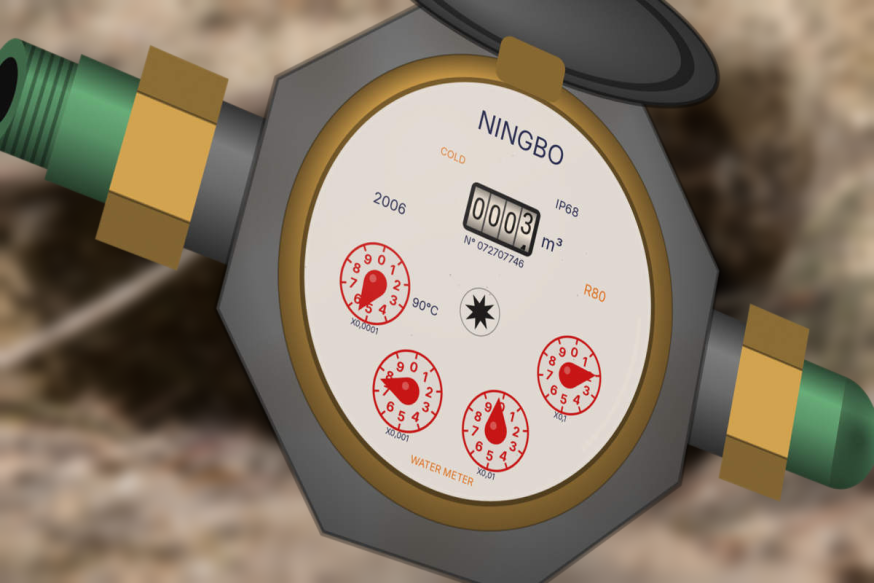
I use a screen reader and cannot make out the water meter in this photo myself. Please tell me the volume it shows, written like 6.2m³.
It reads 3.1975m³
